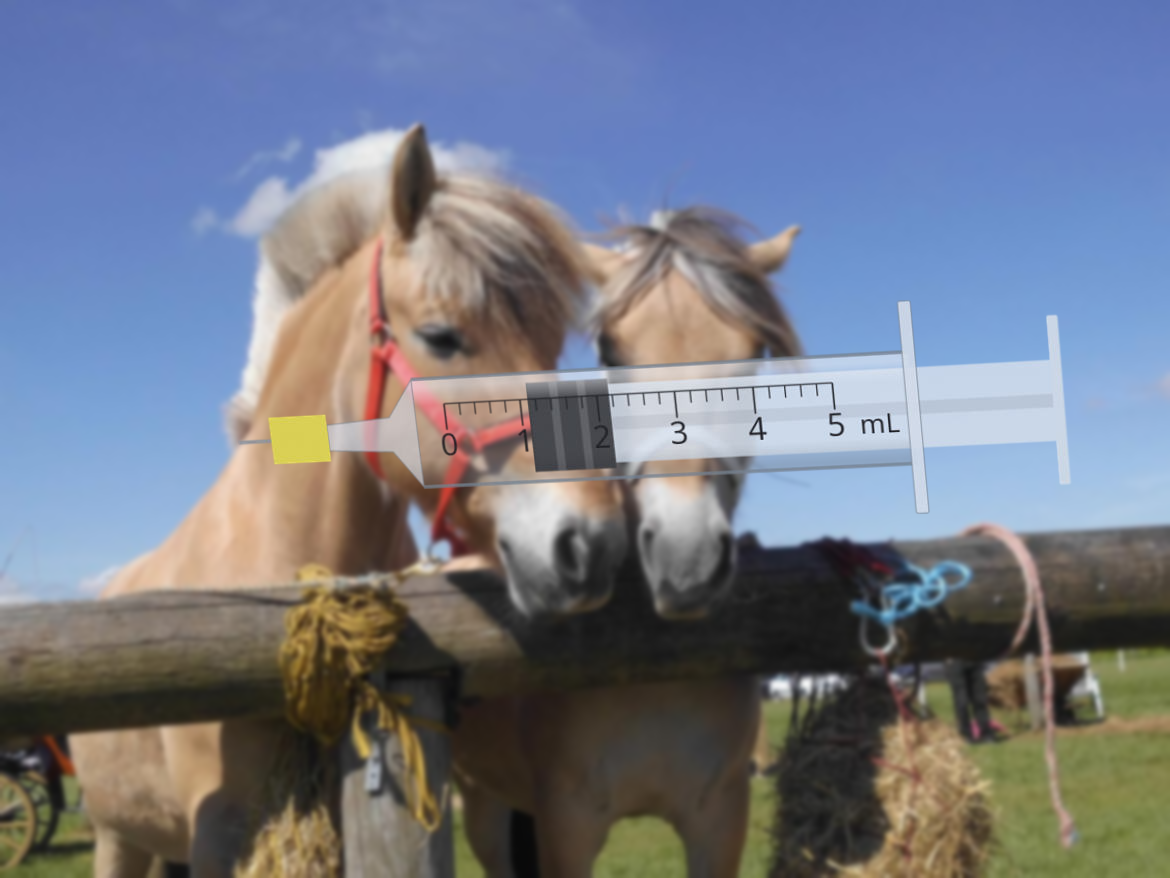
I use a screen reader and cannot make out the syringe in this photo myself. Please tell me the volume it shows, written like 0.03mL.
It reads 1.1mL
